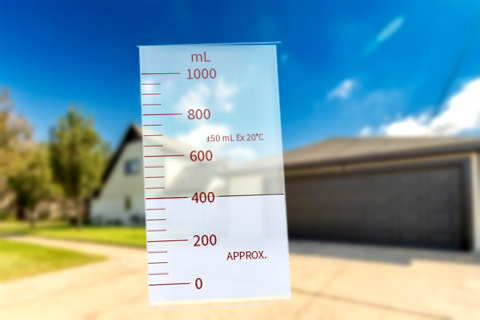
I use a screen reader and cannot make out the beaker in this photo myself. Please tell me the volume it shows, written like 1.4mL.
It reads 400mL
